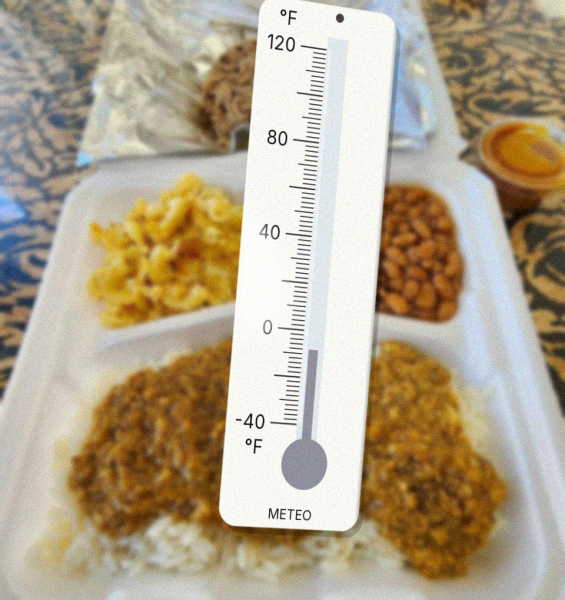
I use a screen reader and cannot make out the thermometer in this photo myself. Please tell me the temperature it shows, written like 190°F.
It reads -8°F
